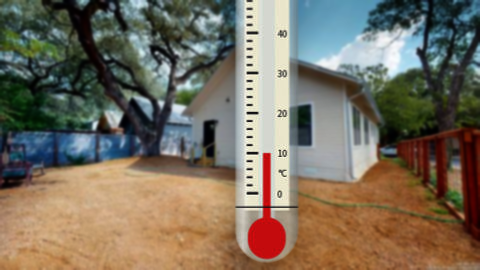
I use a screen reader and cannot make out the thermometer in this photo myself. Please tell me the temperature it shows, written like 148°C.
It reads 10°C
